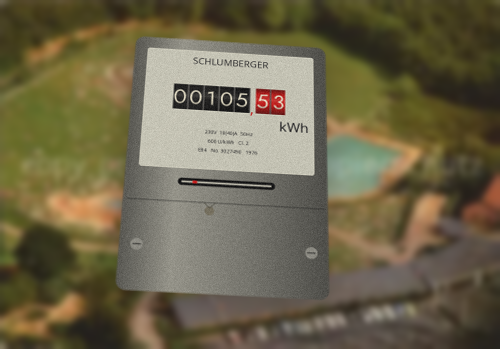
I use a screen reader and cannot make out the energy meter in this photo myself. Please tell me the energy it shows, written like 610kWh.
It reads 105.53kWh
